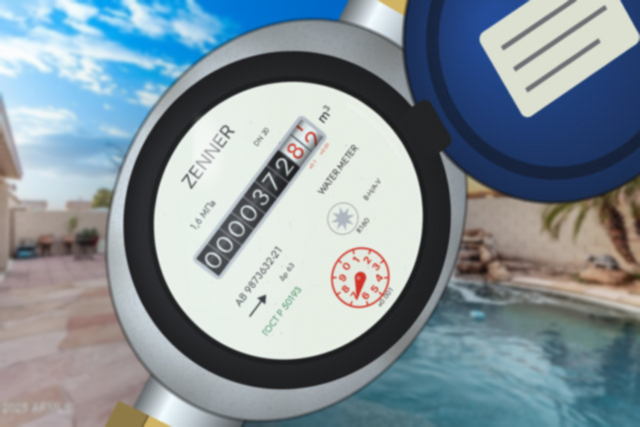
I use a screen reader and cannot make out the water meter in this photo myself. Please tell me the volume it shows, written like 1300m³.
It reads 372.816m³
